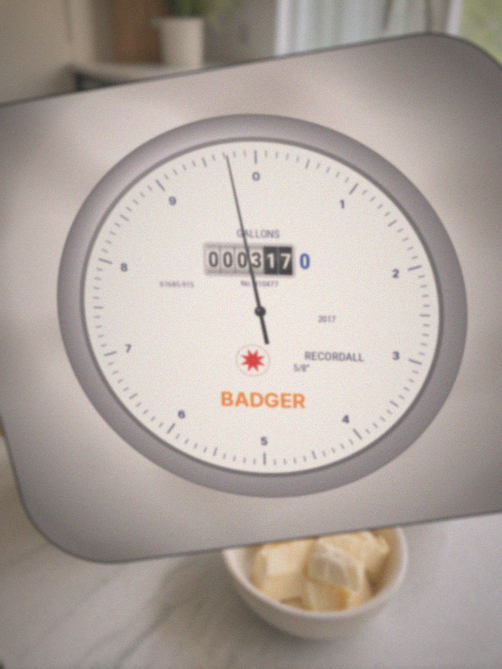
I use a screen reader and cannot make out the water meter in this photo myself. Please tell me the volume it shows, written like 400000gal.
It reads 3169.7gal
